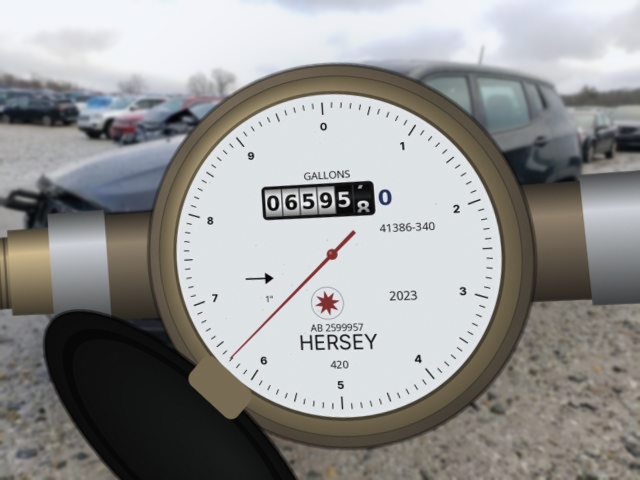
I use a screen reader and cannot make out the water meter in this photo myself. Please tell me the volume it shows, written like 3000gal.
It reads 659576.3gal
